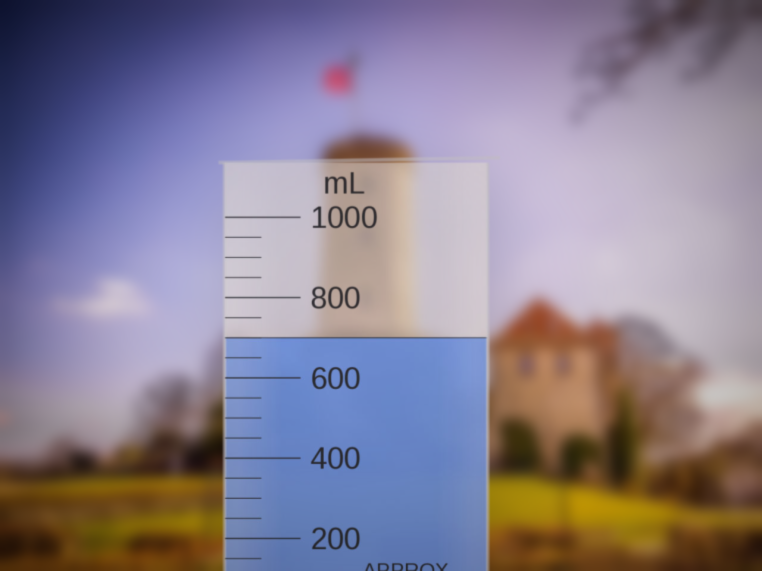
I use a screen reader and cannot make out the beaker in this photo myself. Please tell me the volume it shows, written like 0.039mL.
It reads 700mL
